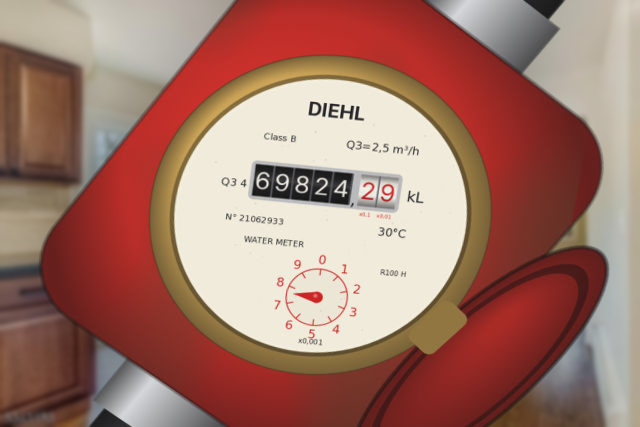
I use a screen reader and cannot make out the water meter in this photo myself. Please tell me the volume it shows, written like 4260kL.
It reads 69824.297kL
